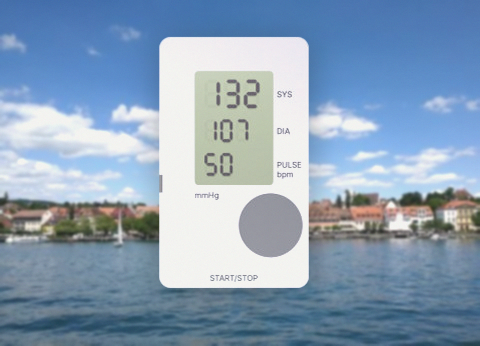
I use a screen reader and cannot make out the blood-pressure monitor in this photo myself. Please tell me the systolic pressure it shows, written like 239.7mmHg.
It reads 132mmHg
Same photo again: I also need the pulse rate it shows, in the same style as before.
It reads 50bpm
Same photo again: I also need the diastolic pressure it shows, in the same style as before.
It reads 107mmHg
